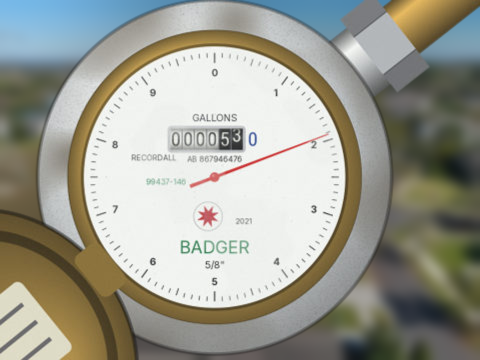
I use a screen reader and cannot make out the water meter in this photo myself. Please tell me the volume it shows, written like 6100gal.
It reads 531.9gal
